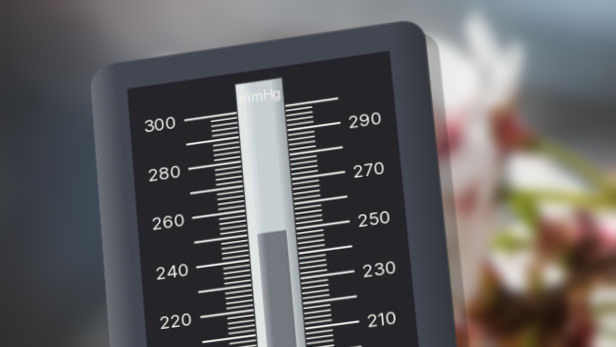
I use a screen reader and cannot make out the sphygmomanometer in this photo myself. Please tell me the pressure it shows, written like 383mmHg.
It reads 250mmHg
